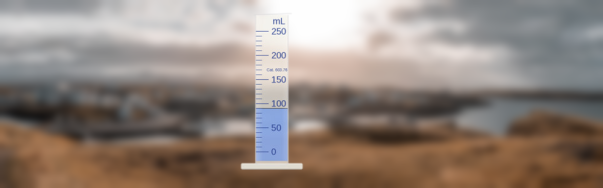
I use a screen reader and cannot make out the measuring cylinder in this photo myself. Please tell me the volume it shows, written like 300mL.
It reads 90mL
